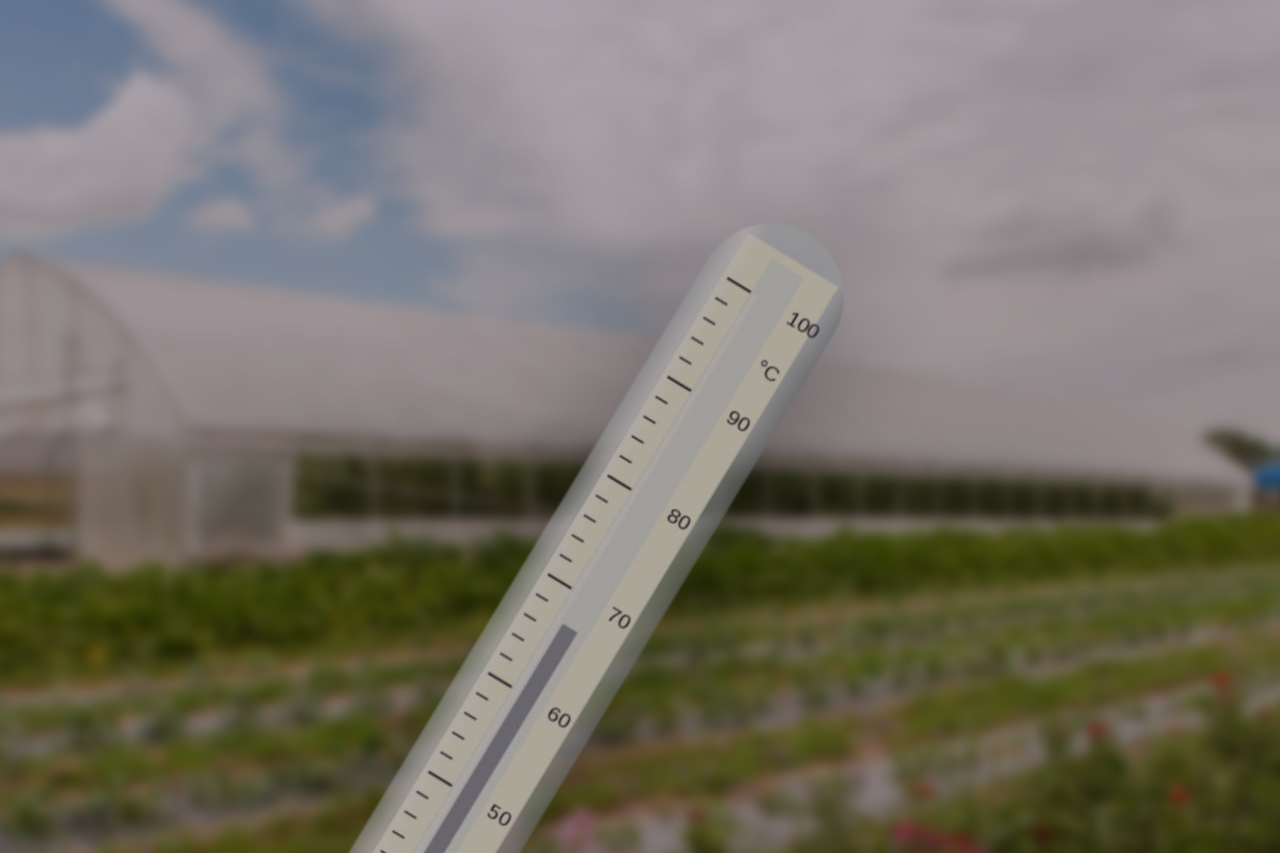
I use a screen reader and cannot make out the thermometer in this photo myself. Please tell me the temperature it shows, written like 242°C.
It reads 67°C
